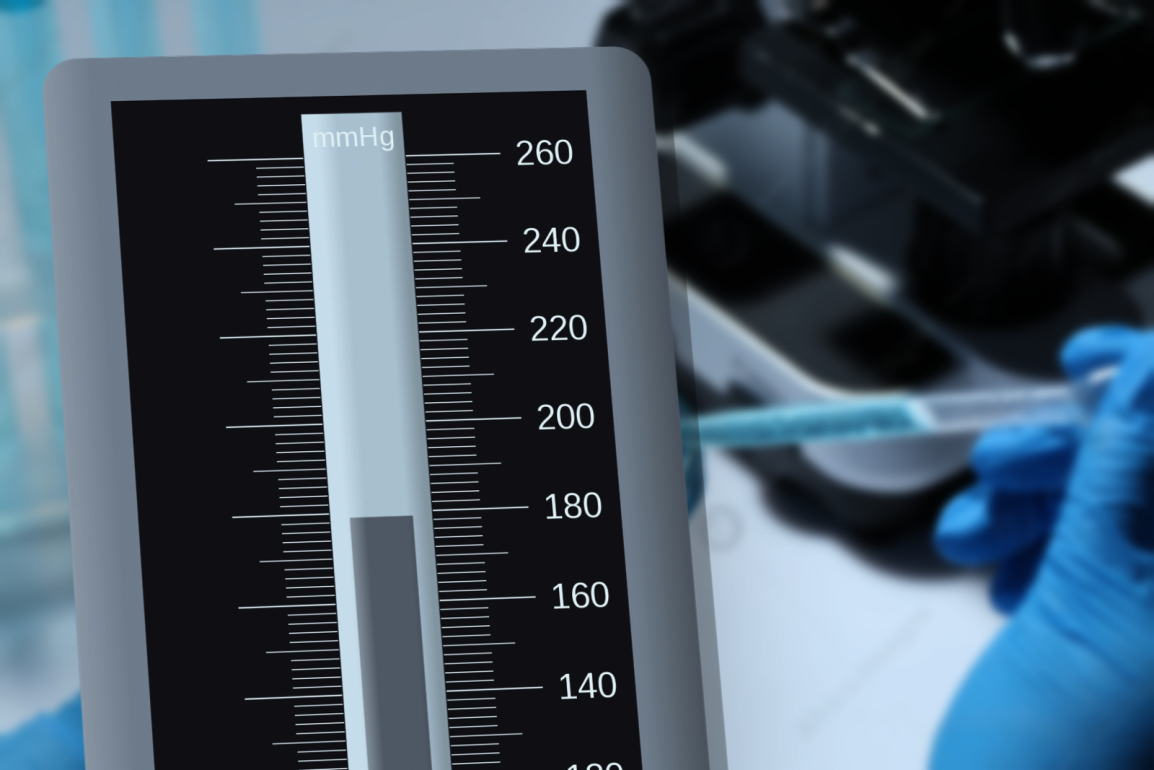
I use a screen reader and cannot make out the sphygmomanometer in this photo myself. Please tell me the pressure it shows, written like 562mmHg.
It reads 179mmHg
